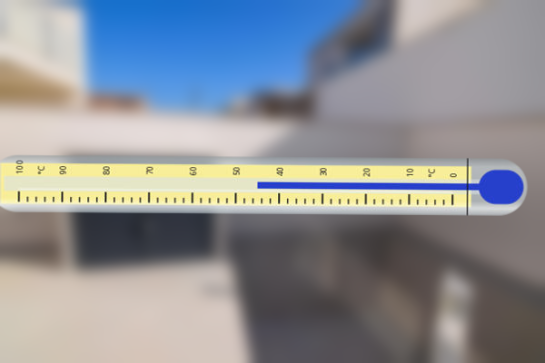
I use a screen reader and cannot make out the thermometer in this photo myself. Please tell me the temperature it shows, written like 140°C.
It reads 45°C
